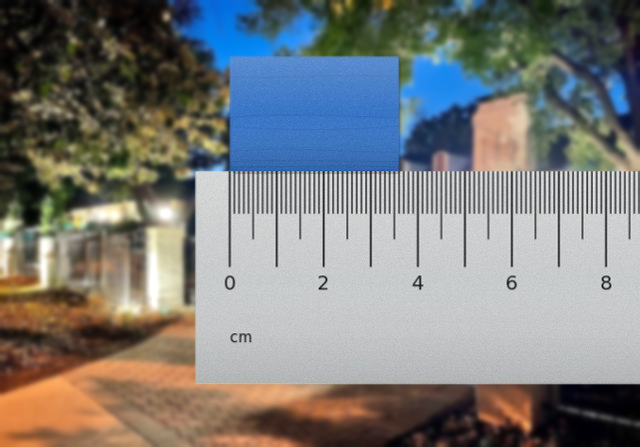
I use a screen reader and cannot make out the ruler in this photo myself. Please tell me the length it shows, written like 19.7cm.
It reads 3.6cm
